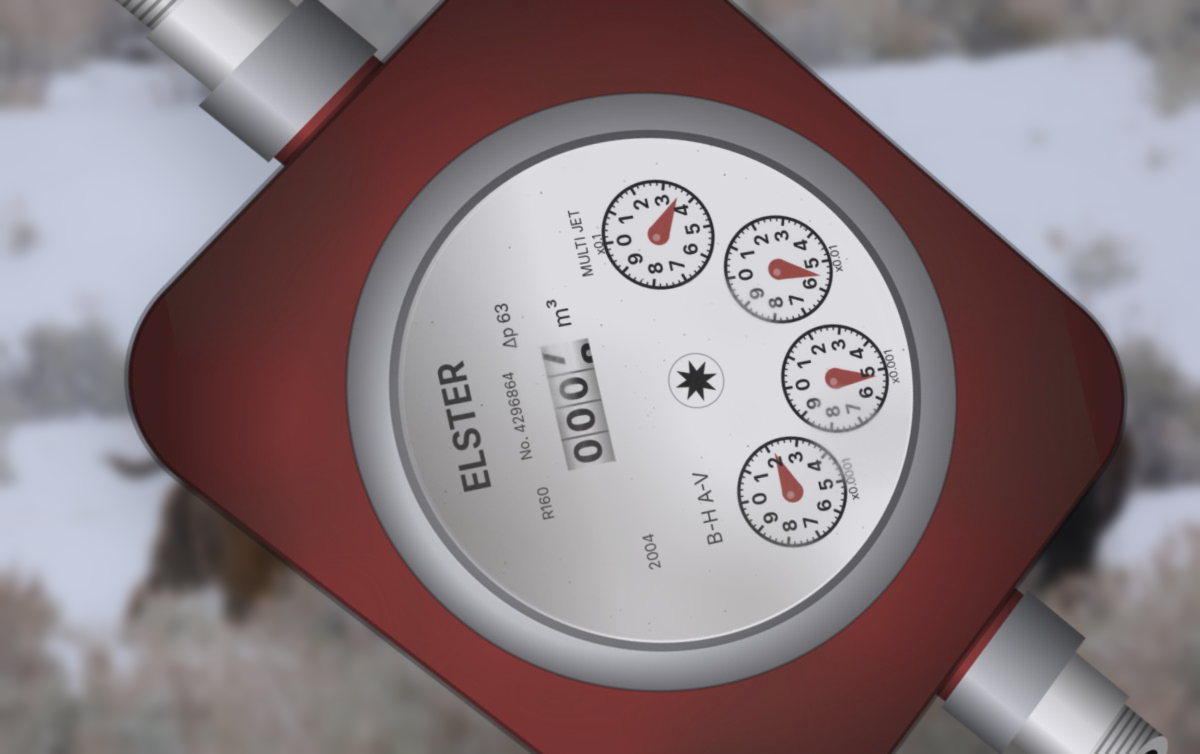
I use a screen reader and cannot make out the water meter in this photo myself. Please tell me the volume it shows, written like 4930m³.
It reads 7.3552m³
